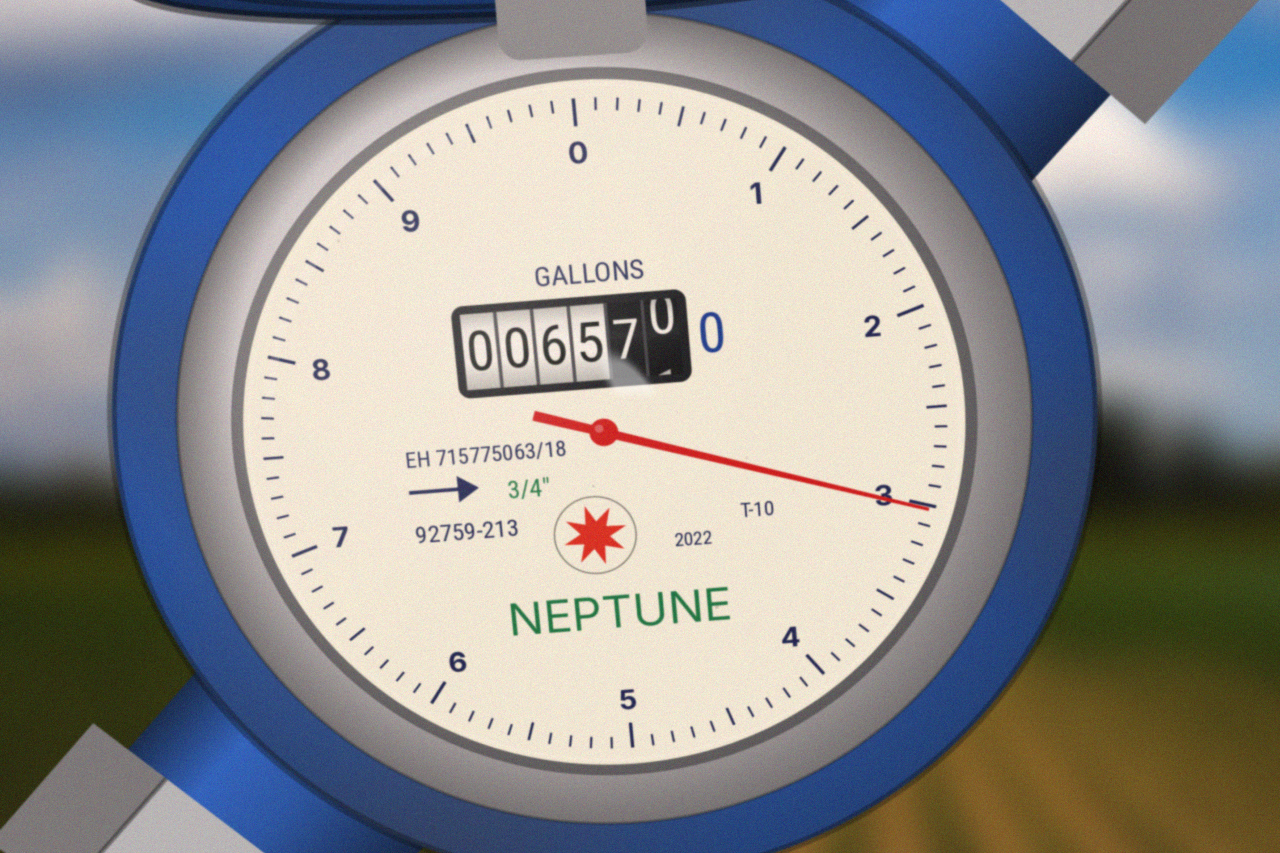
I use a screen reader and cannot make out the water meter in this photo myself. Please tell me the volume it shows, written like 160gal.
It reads 65703.0gal
